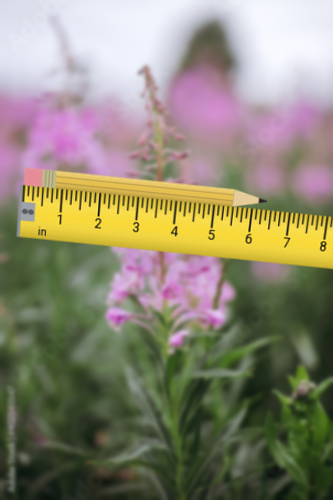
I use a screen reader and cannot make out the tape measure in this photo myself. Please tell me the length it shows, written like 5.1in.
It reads 6.375in
